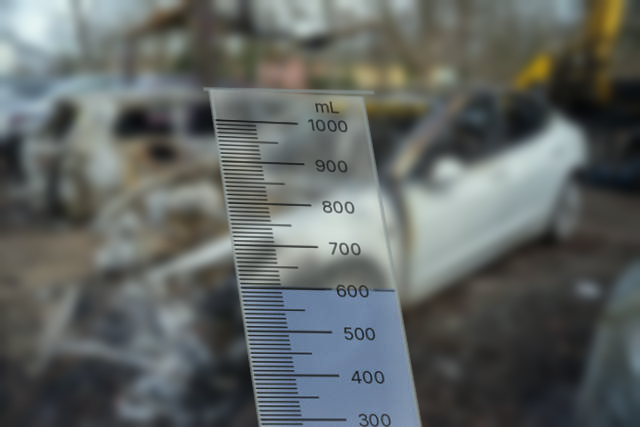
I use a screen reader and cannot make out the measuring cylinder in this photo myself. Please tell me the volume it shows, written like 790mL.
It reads 600mL
